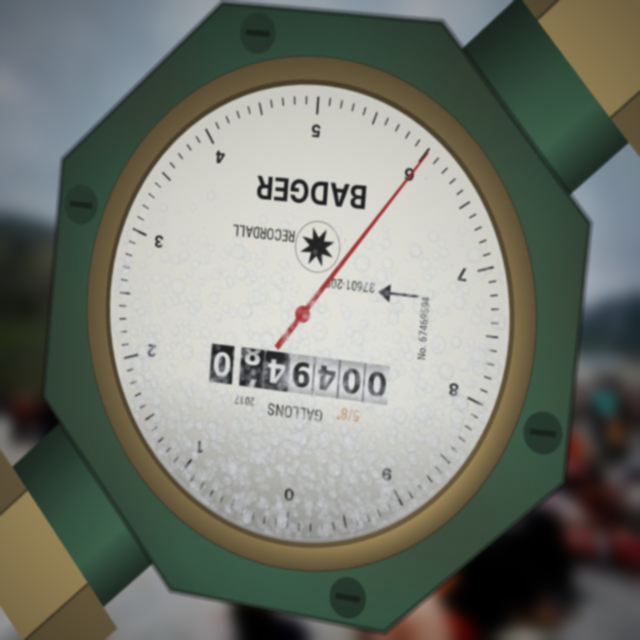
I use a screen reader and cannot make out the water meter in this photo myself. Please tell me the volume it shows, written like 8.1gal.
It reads 49476.0gal
